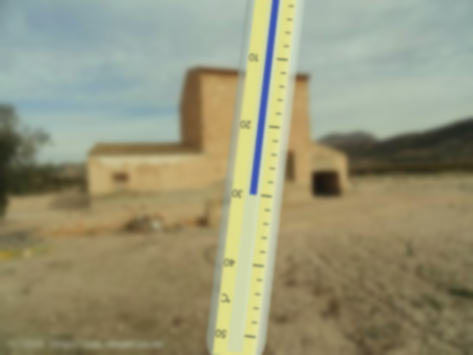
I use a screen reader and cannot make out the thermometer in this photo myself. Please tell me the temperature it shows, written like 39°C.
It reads 30°C
